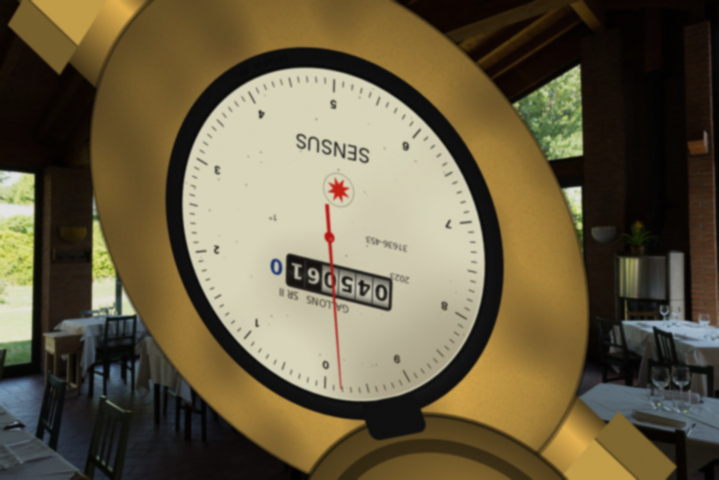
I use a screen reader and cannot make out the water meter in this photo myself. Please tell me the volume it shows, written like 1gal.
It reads 450609.8gal
